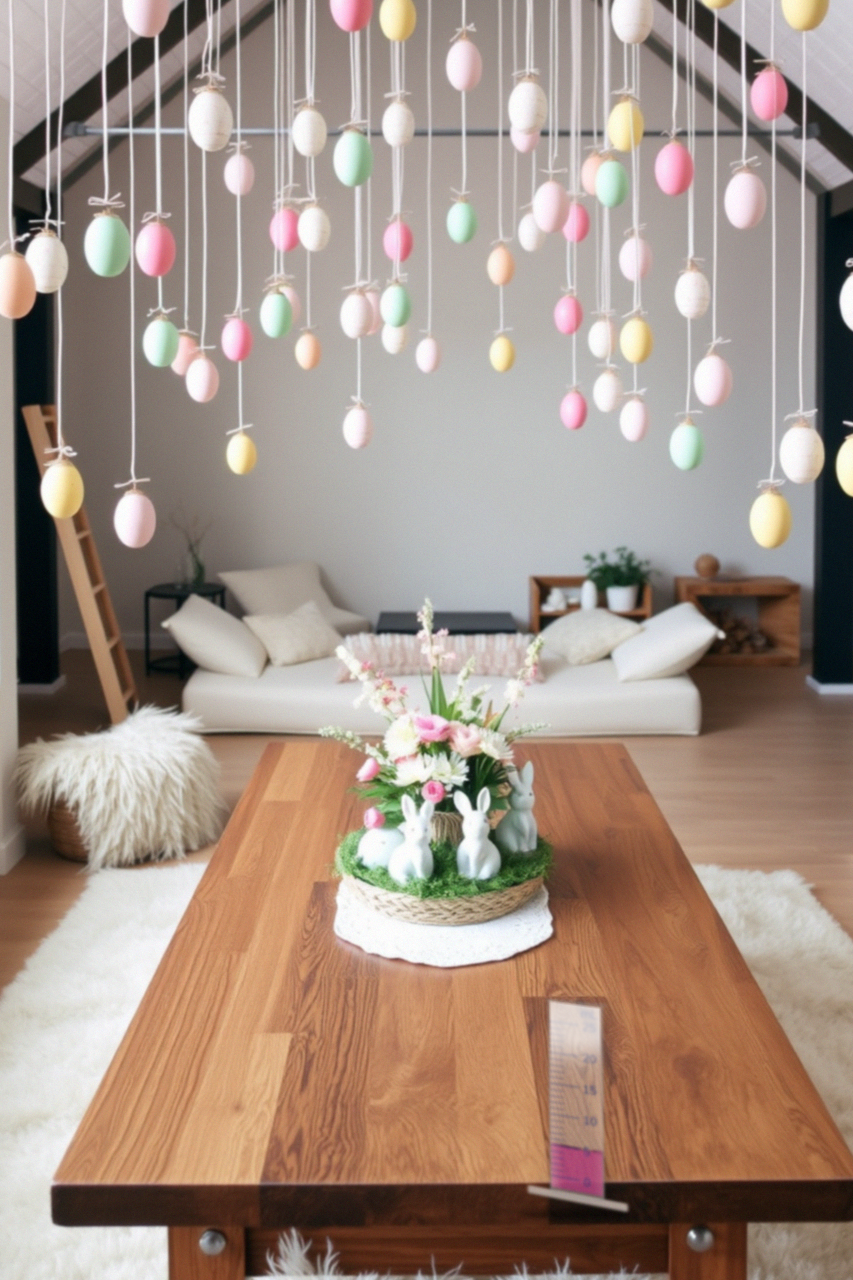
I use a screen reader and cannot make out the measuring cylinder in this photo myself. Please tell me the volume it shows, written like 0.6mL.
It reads 5mL
